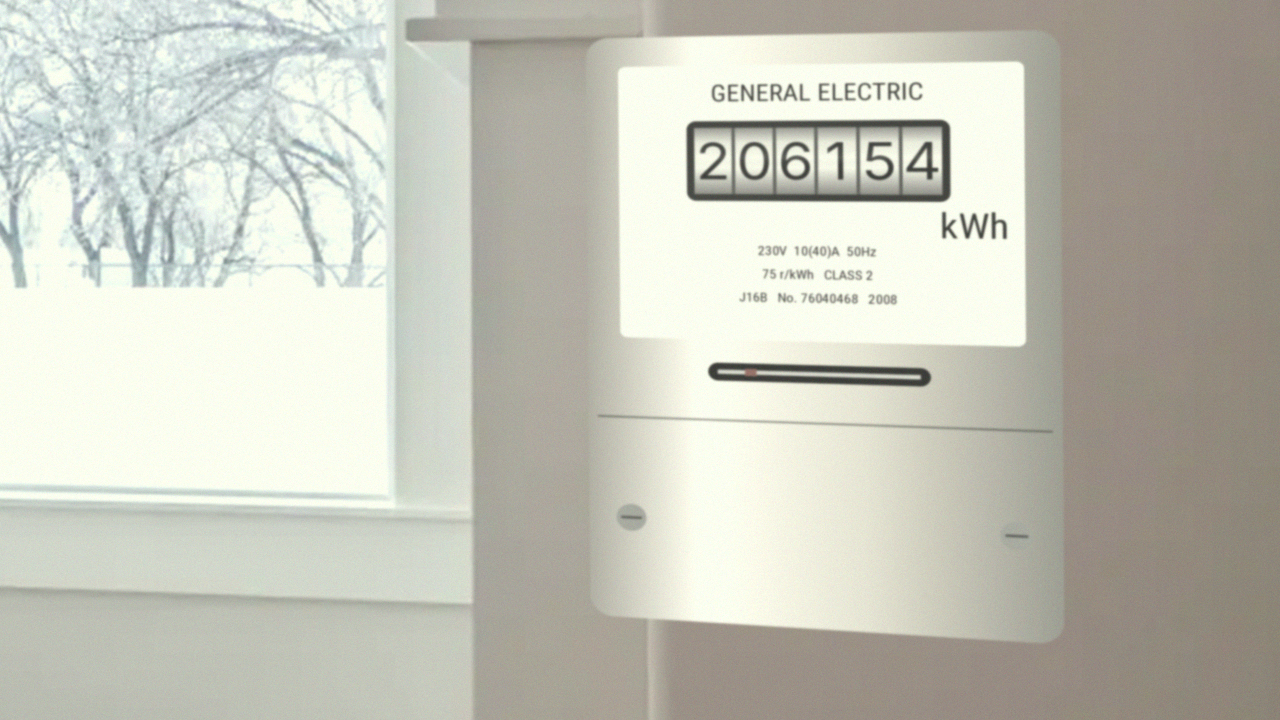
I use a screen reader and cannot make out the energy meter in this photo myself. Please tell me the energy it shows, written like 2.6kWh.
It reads 206154kWh
